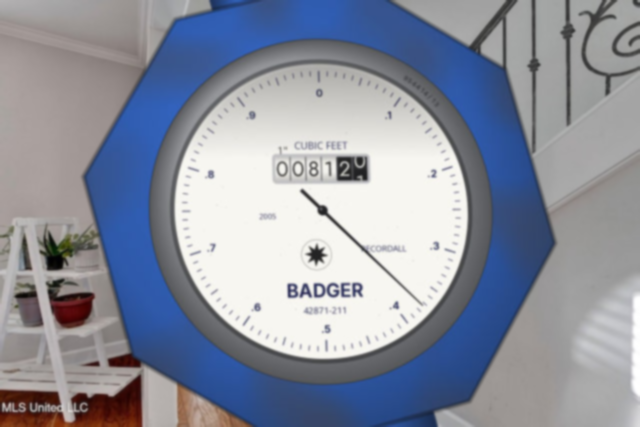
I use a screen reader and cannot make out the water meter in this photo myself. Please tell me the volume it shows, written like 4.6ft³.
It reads 8120.37ft³
